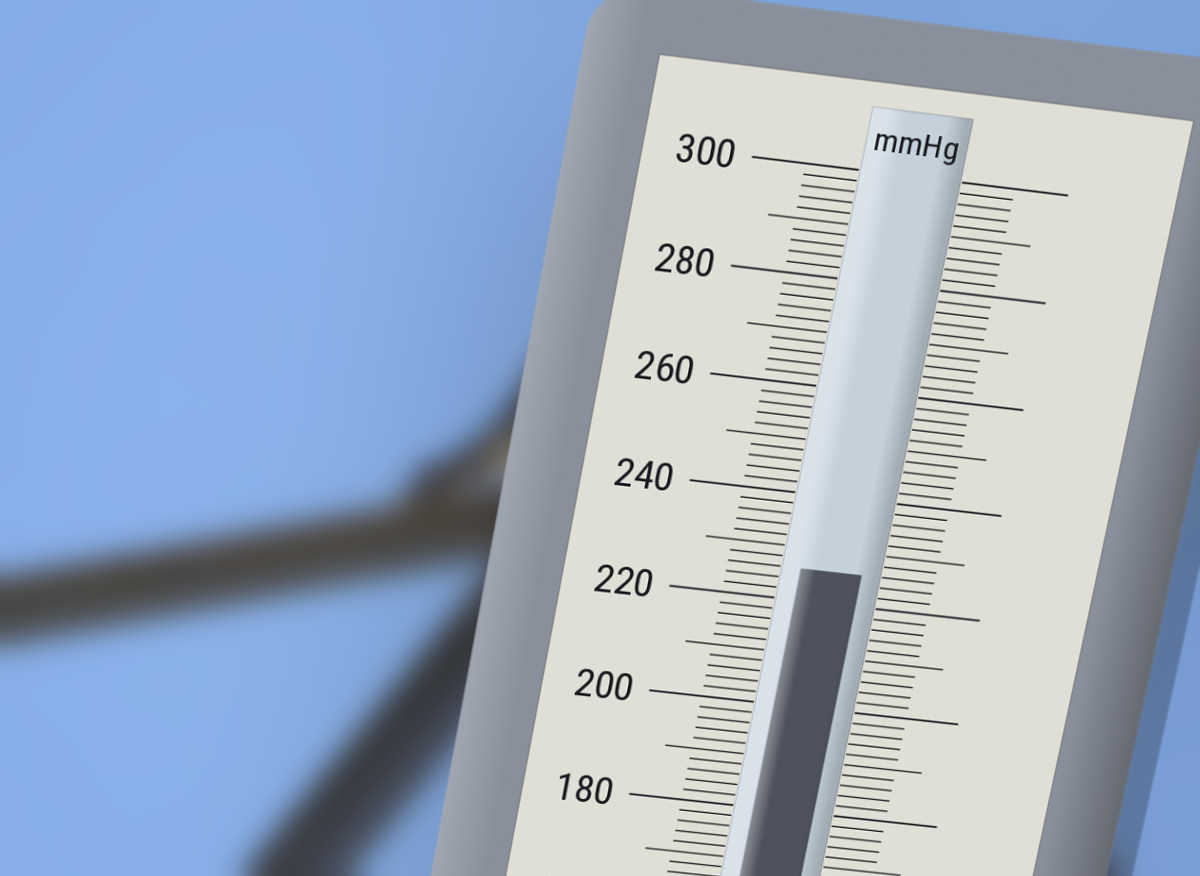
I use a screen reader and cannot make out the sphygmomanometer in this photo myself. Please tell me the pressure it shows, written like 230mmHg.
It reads 226mmHg
